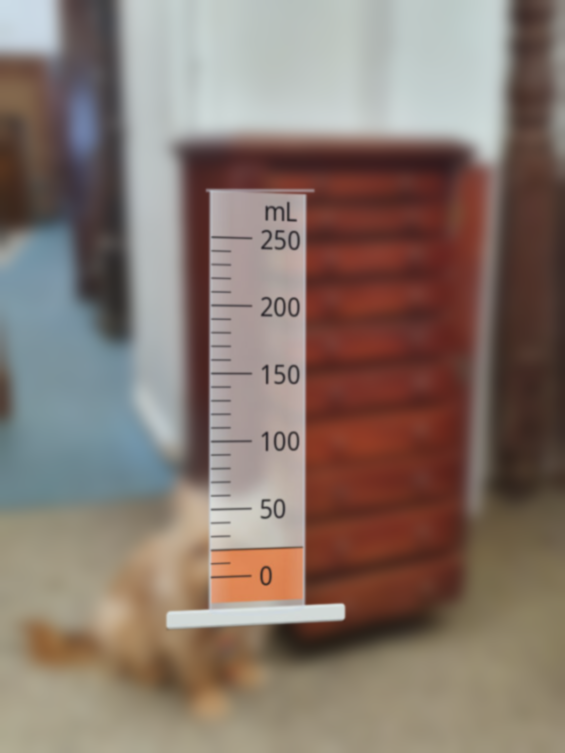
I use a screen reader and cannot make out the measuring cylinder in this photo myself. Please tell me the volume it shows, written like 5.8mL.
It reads 20mL
